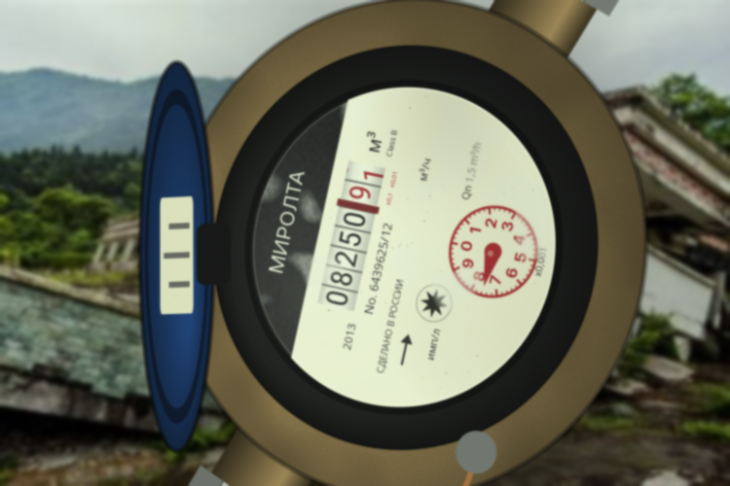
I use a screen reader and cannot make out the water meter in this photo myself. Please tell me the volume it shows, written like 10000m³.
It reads 8250.907m³
